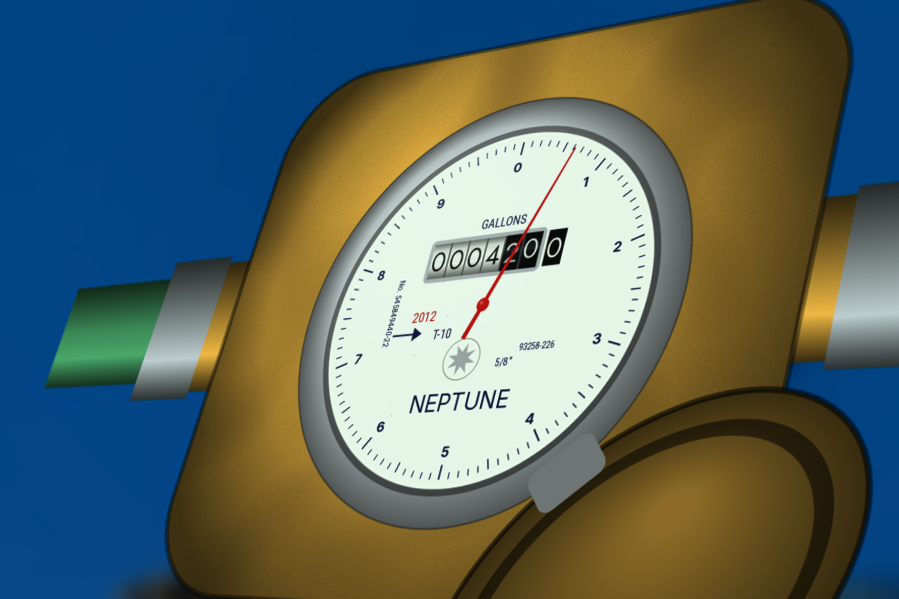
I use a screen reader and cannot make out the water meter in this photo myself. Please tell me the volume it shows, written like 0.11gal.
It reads 4200.6gal
